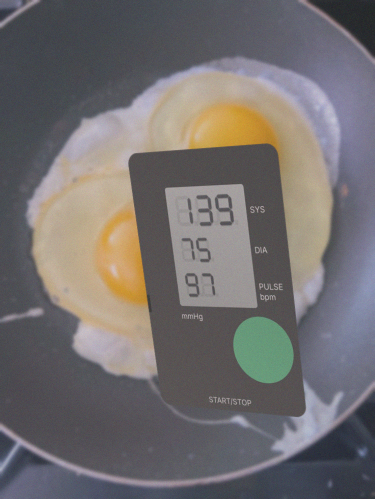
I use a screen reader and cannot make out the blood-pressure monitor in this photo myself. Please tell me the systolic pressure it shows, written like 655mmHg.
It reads 139mmHg
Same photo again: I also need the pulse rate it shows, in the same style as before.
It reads 97bpm
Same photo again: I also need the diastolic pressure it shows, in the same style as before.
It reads 75mmHg
